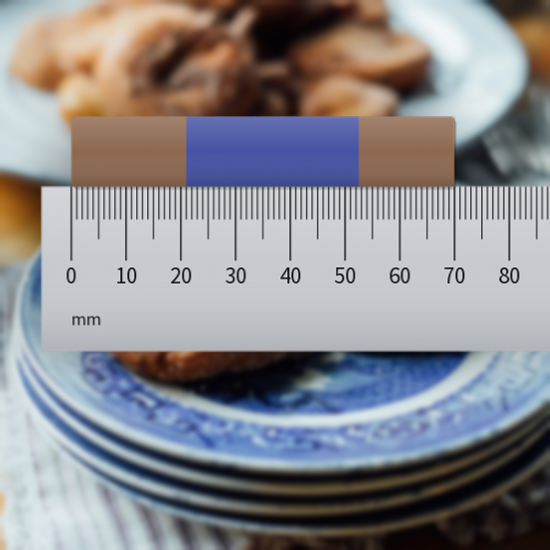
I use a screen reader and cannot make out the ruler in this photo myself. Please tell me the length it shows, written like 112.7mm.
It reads 70mm
